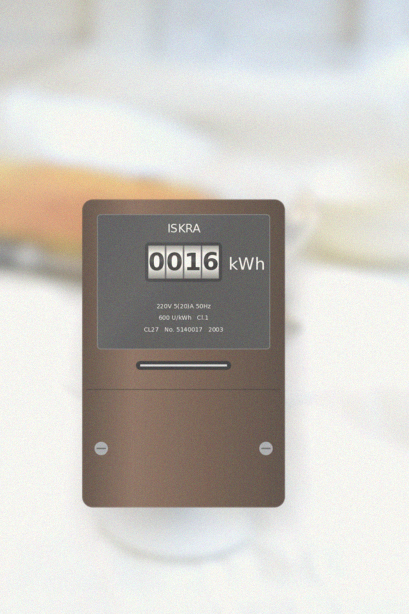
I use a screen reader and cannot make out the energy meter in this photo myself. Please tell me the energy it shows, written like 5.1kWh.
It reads 16kWh
